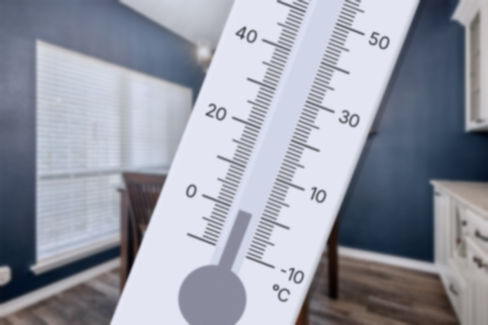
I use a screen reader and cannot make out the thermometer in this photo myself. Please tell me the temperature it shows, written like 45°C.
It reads 0°C
